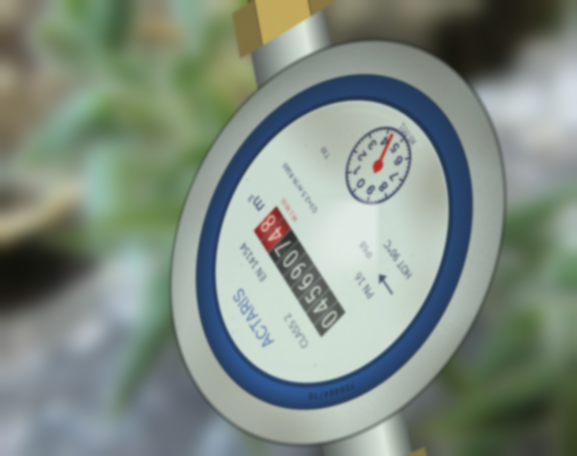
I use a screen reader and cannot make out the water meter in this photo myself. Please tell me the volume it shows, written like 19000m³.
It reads 456907.484m³
